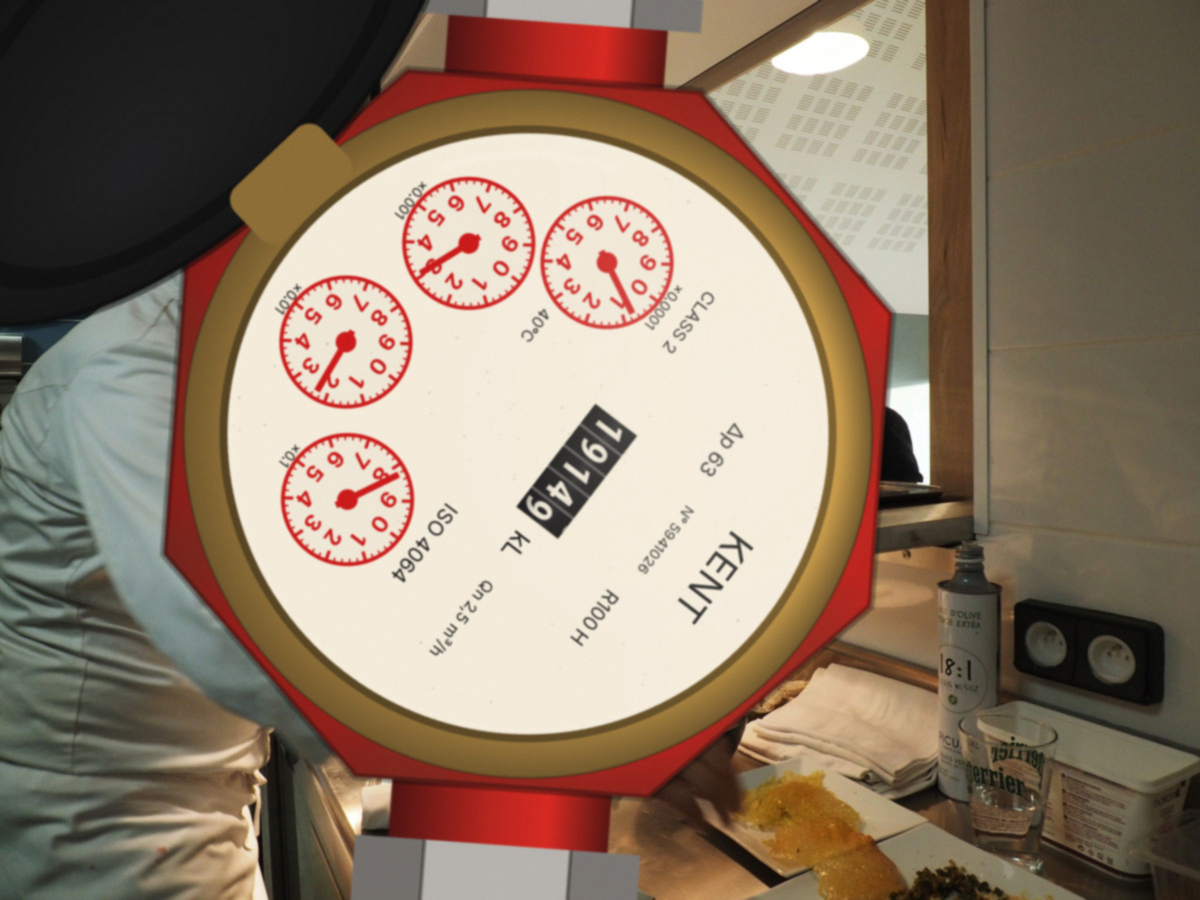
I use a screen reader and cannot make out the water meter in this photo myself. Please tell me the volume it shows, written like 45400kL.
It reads 19148.8230kL
